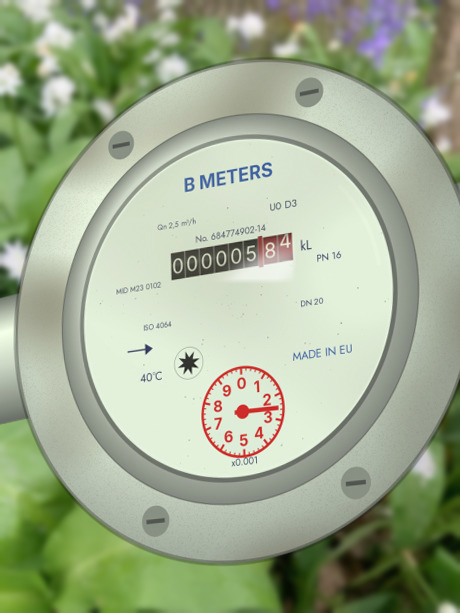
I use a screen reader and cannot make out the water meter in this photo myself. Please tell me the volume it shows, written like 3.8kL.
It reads 5.842kL
